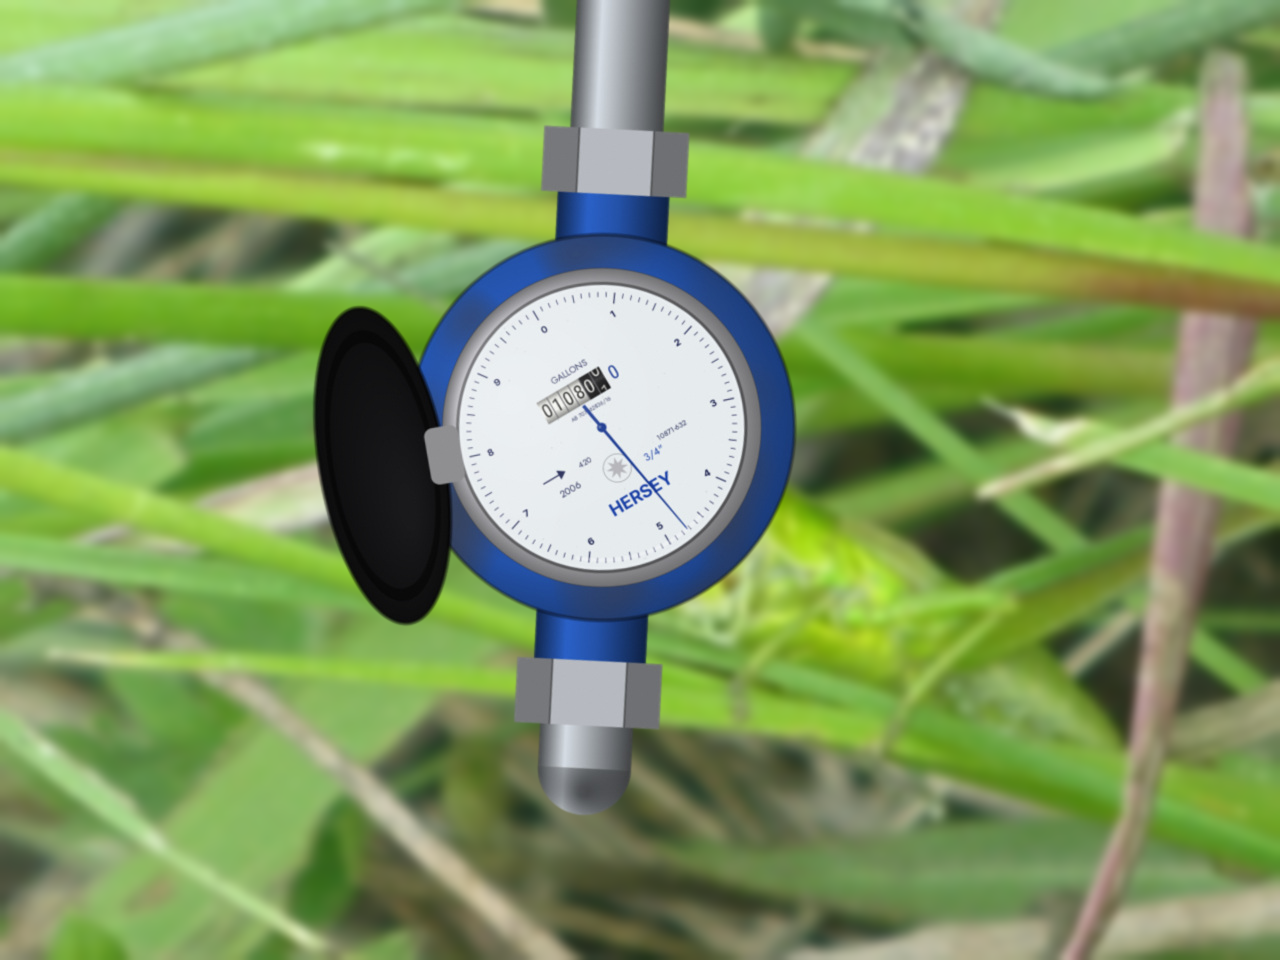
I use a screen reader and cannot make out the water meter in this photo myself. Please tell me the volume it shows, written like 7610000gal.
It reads 108004.7gal
